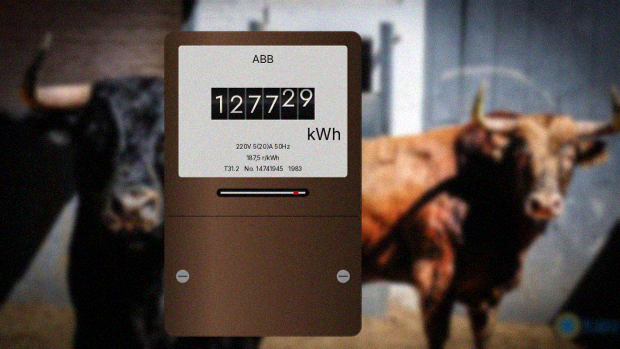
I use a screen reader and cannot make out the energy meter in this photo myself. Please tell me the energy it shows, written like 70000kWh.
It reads 127729kWh
